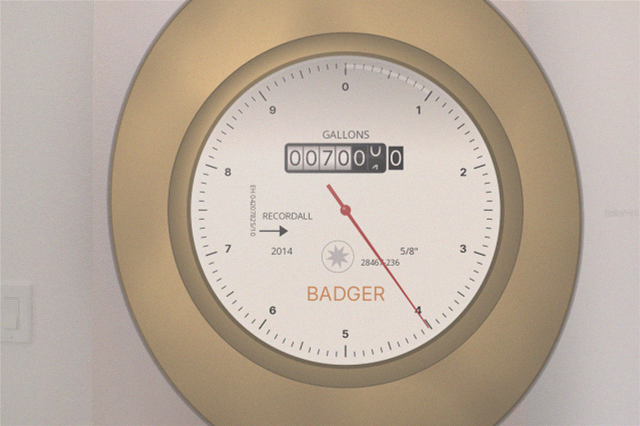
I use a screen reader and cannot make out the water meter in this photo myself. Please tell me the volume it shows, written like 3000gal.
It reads 70004.0gal
